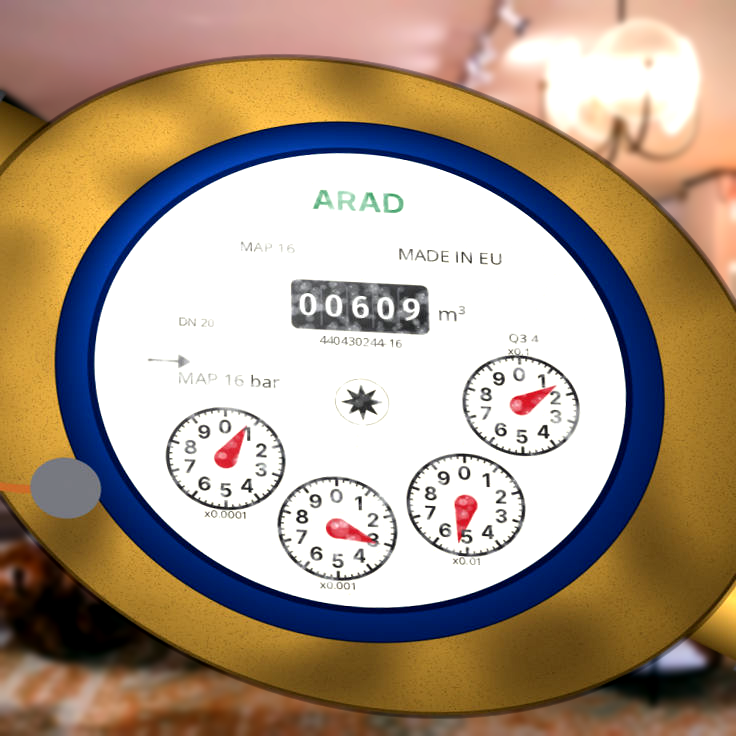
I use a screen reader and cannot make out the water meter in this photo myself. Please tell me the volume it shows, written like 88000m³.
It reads 609.1530m³
